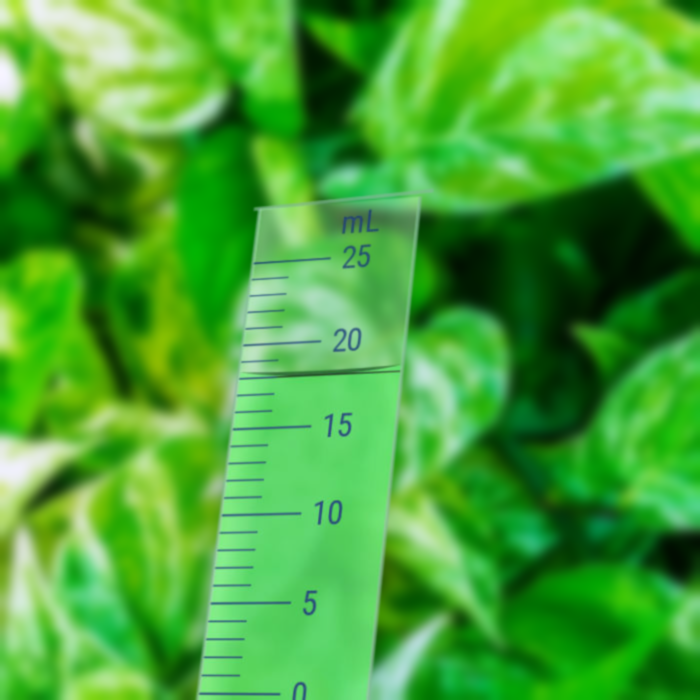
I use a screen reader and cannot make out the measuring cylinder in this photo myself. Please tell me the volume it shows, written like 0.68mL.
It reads 18mL
